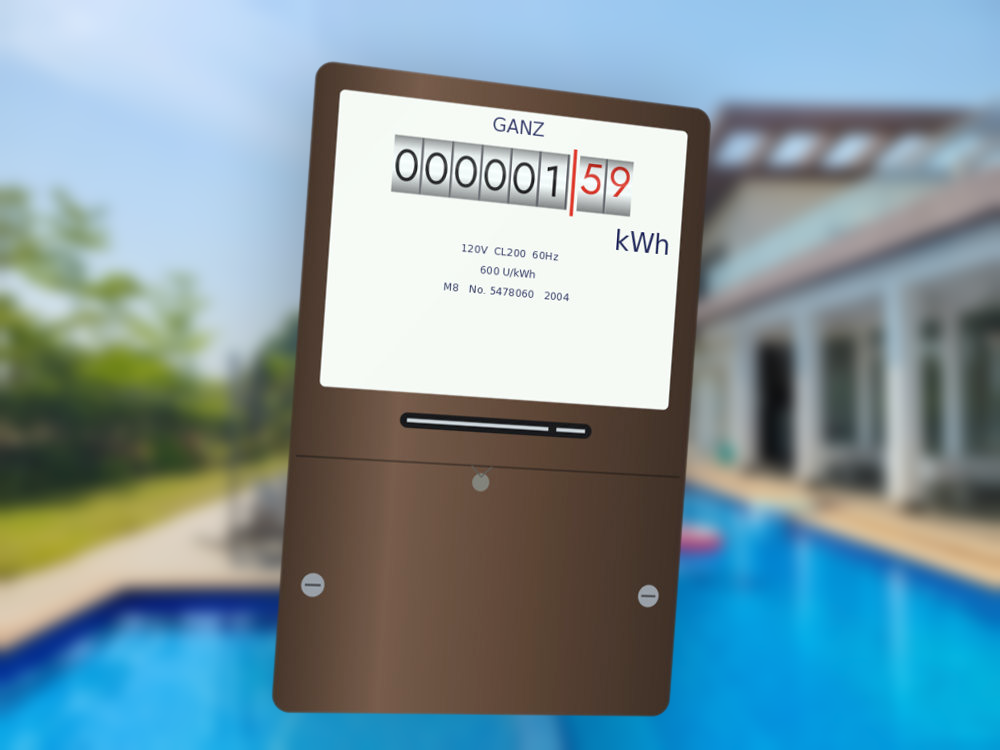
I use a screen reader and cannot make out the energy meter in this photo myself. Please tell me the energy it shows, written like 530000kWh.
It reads 1.59kWh
